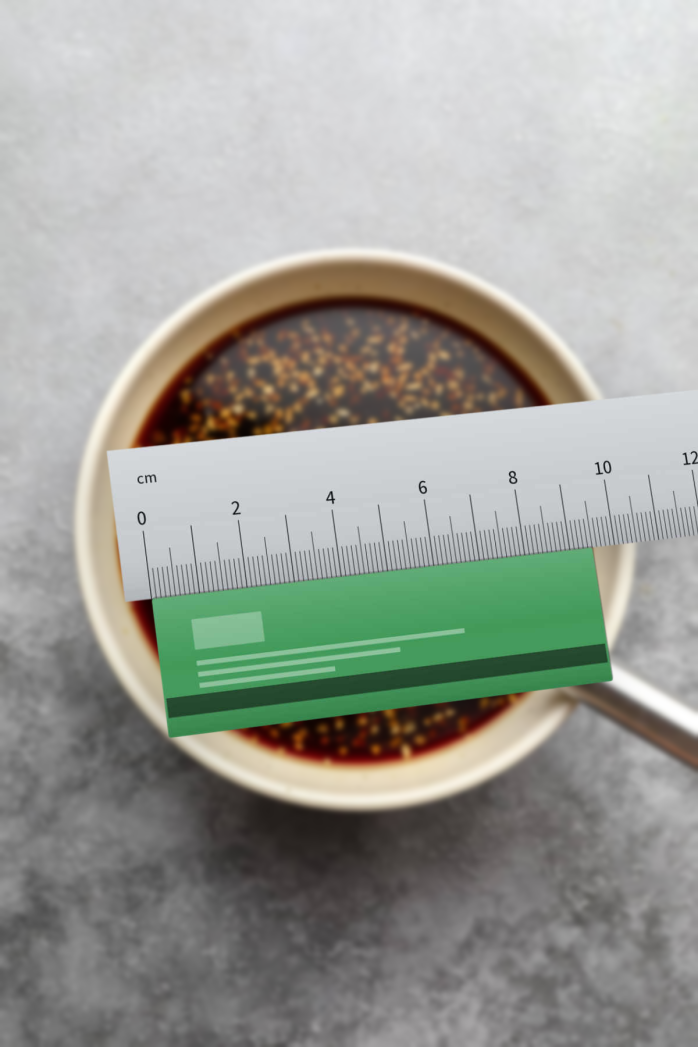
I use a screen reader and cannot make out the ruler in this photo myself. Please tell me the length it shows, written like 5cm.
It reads 9.5cm
